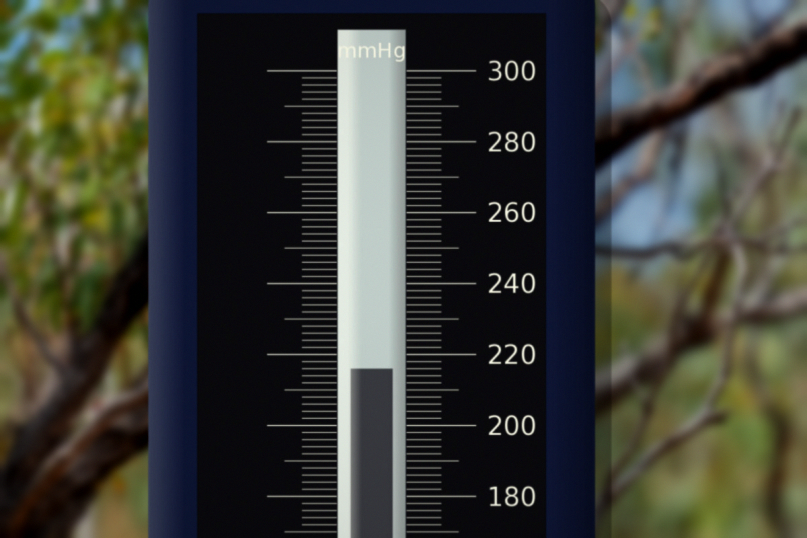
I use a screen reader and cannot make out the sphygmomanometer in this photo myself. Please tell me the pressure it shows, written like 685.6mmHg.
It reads 216mmHg
